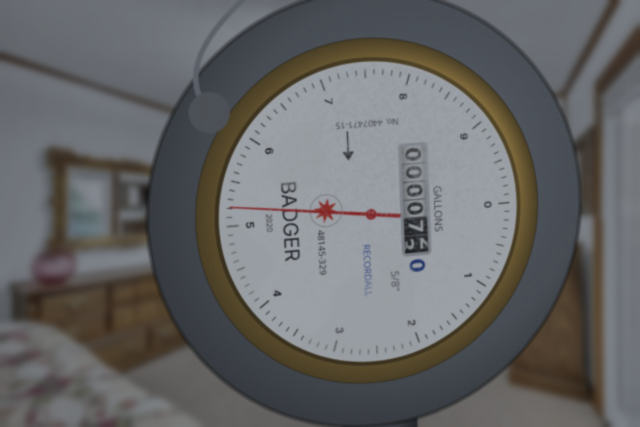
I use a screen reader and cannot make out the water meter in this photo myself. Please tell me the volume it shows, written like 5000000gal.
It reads 725.2gal
